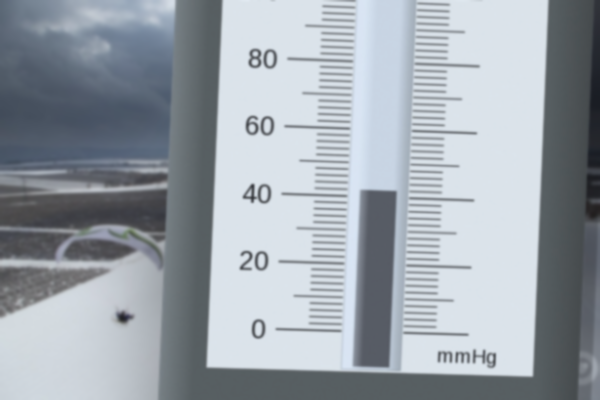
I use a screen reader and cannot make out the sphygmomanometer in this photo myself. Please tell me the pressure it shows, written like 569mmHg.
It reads 42mmHg
